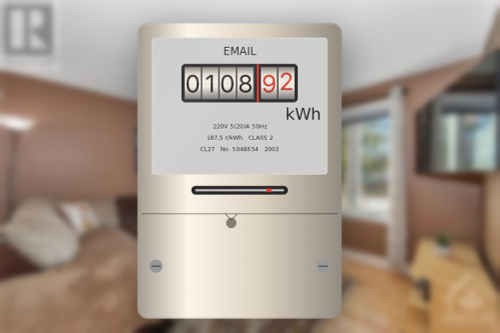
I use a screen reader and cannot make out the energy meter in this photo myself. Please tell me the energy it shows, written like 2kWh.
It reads 108.92kWh
